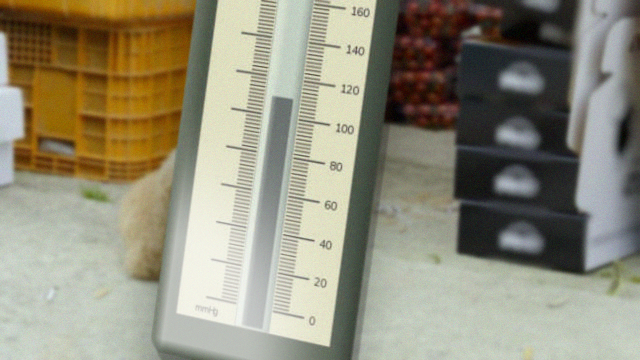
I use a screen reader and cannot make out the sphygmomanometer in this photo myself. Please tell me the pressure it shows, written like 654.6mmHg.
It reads 110mmHg
